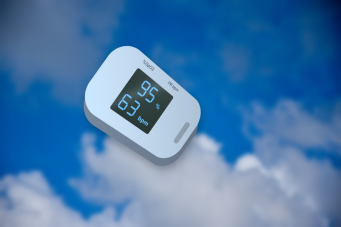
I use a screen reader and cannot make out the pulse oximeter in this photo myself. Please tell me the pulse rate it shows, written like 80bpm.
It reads 63bpm
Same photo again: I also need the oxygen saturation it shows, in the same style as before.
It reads 95%
